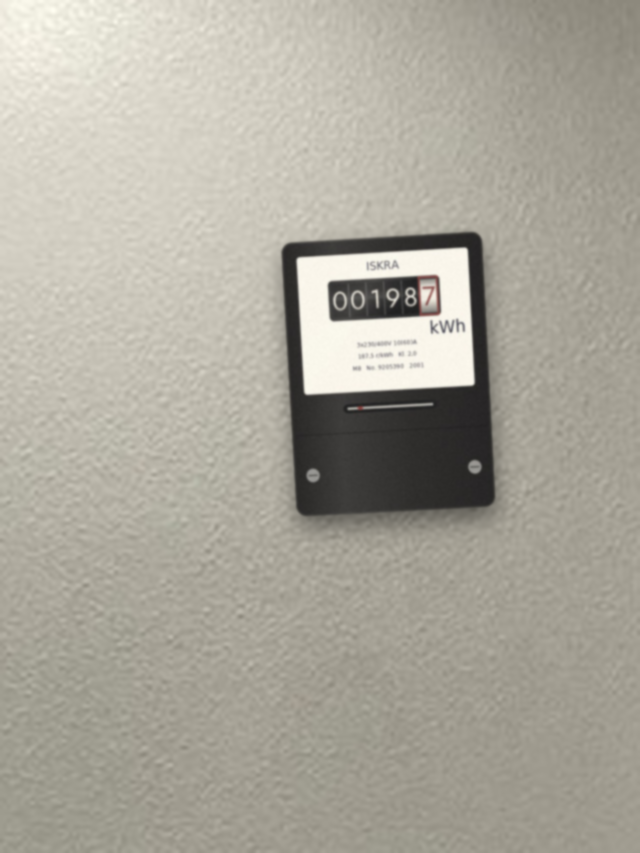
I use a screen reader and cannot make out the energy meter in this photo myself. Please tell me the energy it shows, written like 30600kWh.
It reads 198.7kWh
